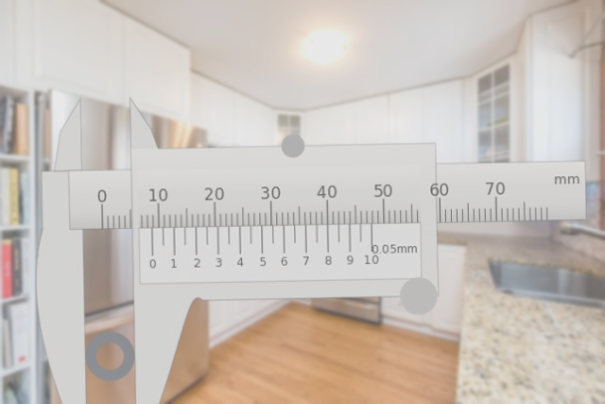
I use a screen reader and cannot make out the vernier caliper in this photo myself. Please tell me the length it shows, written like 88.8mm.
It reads 8.8mm
